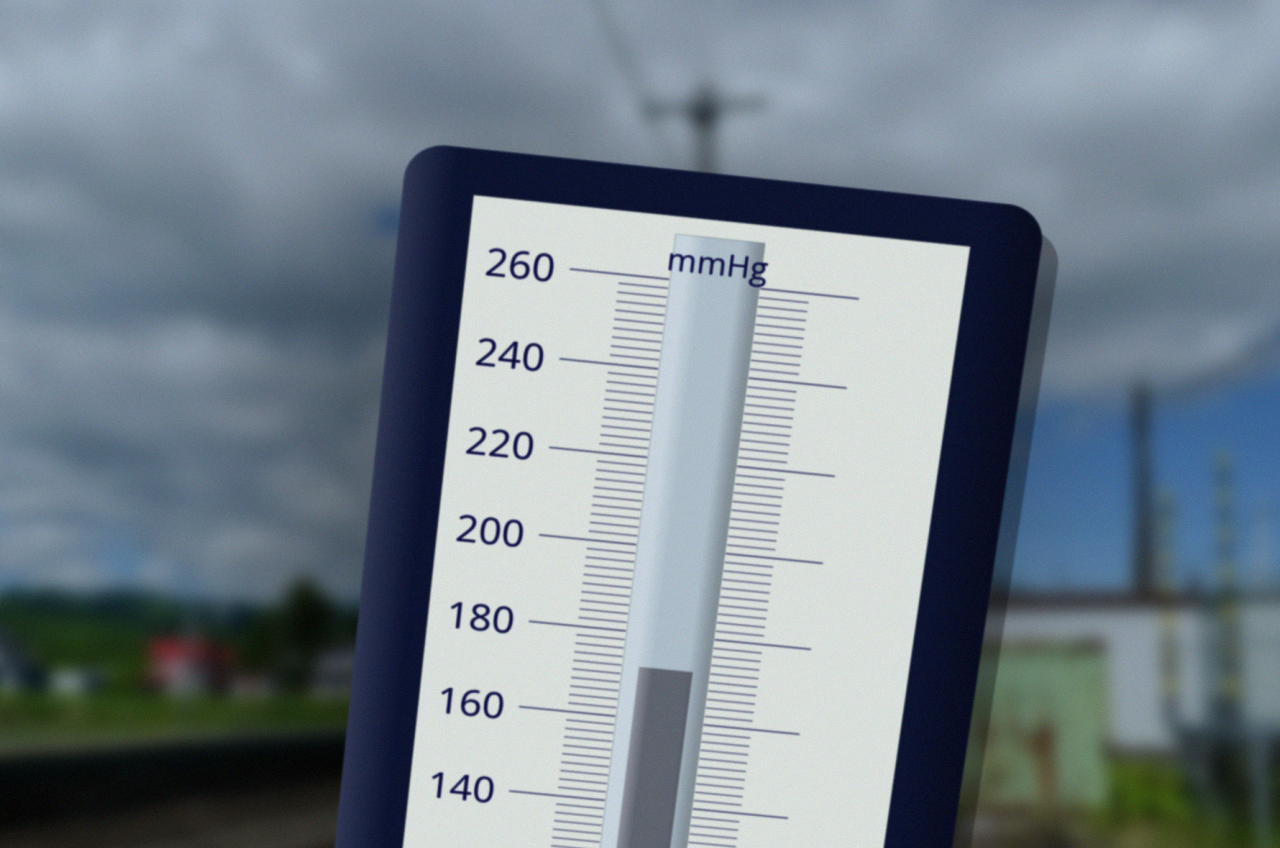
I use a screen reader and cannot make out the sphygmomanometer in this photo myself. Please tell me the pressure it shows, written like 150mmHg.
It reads 172mmHg
